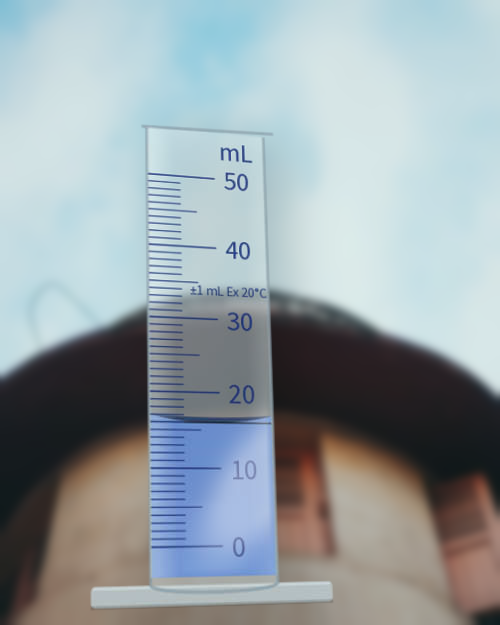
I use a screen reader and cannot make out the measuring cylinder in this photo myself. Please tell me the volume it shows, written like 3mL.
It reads 16mL
